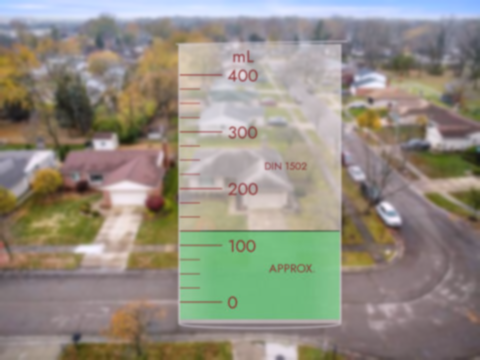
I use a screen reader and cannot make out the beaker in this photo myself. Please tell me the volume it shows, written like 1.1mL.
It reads 125mL
